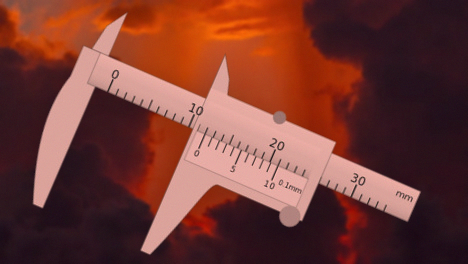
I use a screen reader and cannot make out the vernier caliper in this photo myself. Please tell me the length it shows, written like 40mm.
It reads 12.0mm
